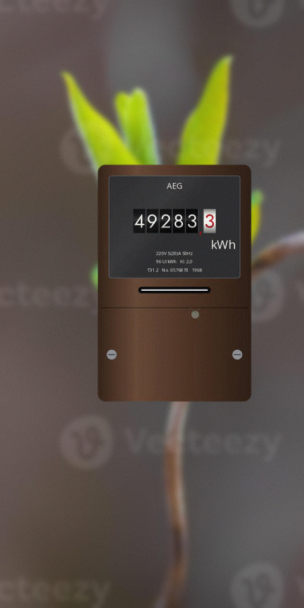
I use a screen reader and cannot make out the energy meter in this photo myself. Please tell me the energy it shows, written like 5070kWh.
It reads 49283.3kWh
